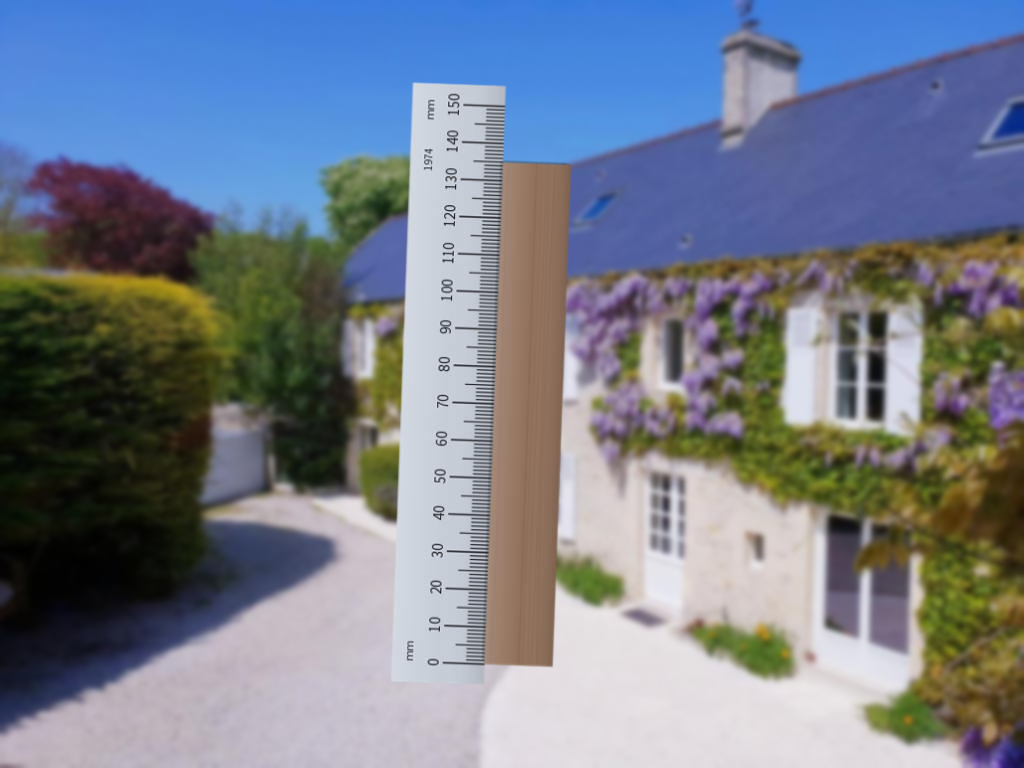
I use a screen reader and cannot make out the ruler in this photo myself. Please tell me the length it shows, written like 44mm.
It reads 135mm
